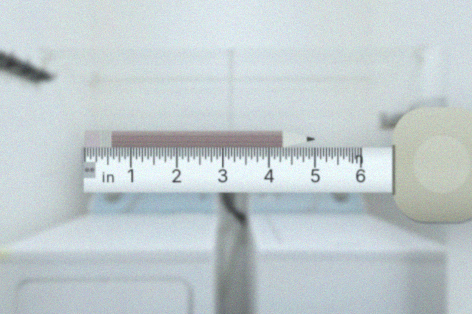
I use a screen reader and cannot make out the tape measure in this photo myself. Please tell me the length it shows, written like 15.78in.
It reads 5in
